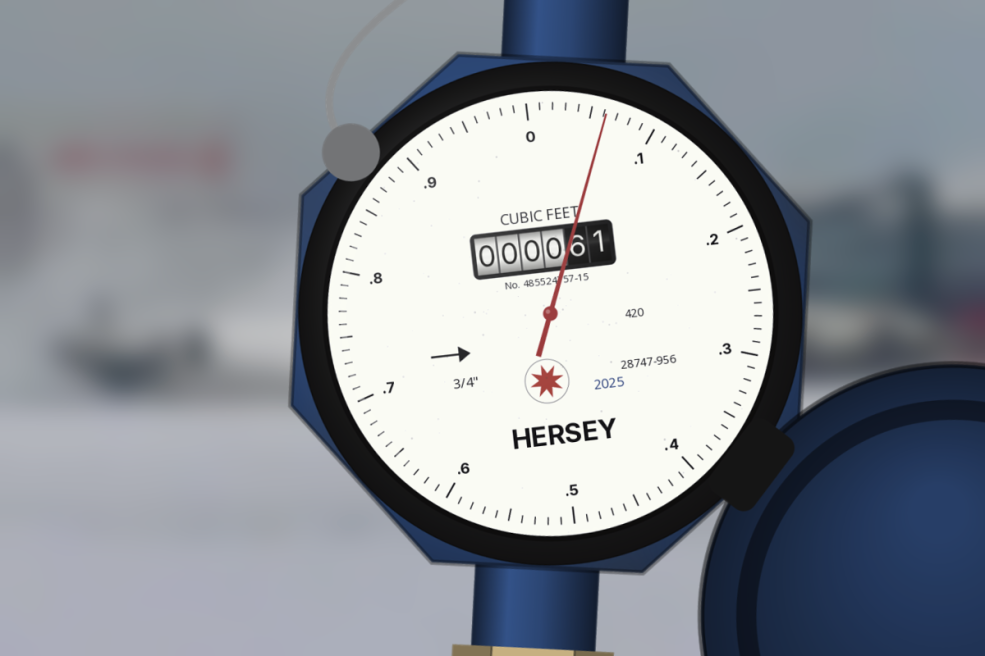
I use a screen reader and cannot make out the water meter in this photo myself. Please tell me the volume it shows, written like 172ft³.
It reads 61.06ft³
